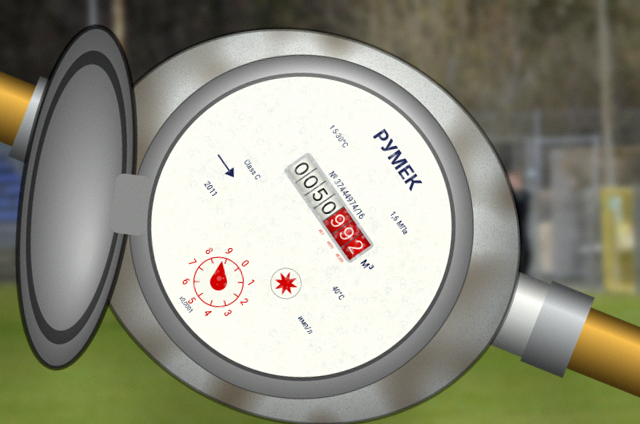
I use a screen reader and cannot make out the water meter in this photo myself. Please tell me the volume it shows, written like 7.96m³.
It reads 50.9928m³
